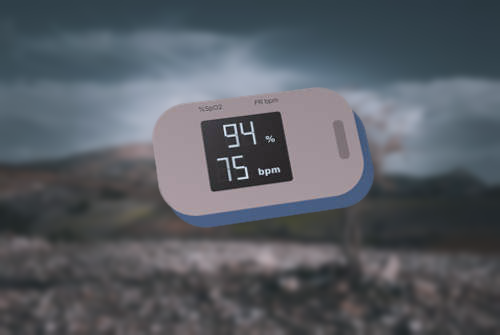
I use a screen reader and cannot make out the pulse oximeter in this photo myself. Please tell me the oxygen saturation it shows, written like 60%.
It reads 94%
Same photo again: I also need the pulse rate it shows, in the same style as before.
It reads 75bpm
